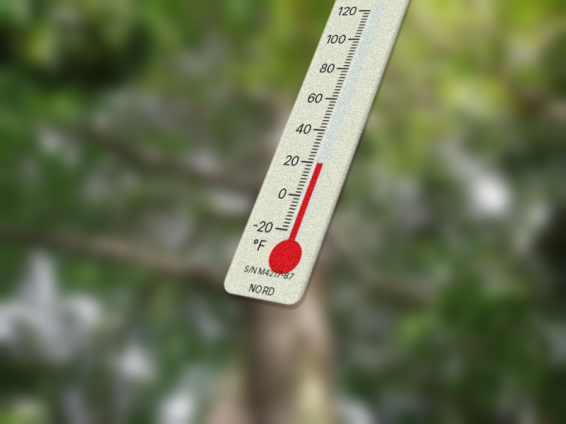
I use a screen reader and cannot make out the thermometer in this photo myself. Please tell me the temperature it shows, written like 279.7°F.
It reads 20°F
